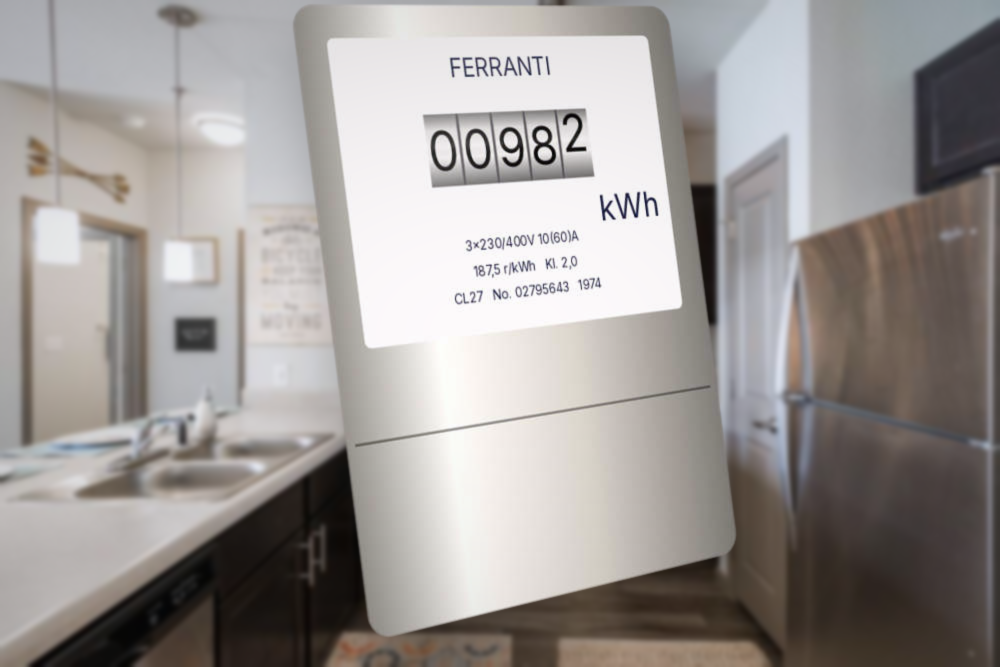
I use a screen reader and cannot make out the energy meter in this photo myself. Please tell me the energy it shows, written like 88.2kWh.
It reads 982kWh
